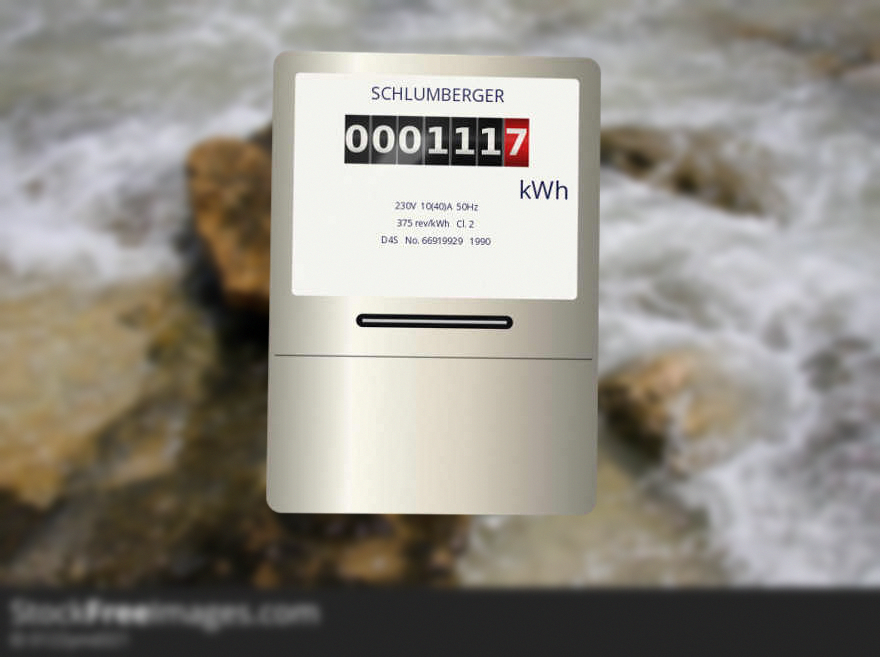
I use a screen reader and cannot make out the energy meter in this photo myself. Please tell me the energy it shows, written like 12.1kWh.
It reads 111.7kWh
